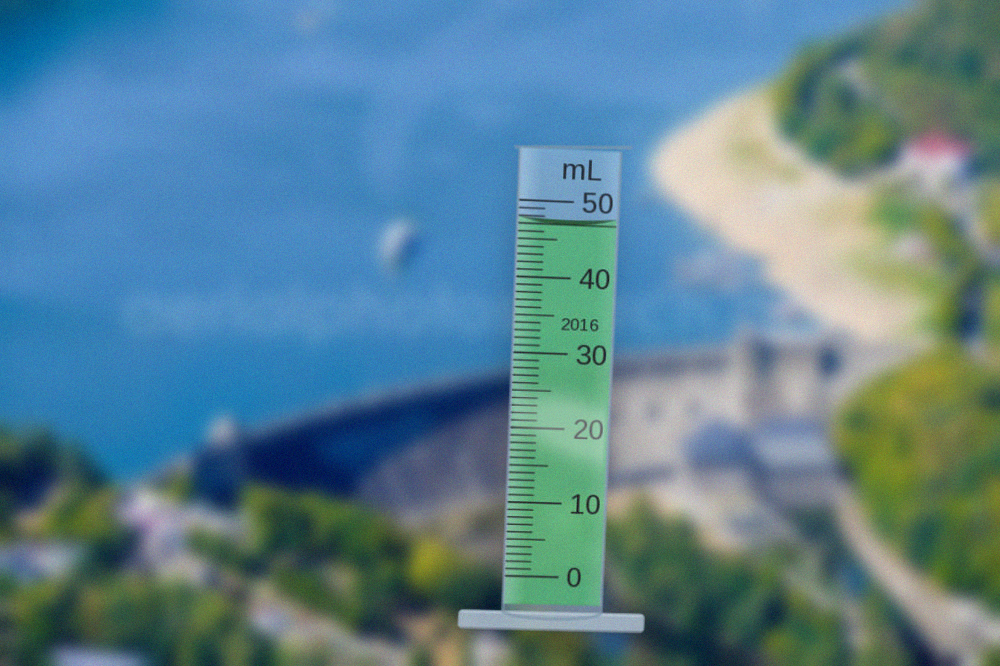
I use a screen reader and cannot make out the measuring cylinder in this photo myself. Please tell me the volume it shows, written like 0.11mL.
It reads 47mL
